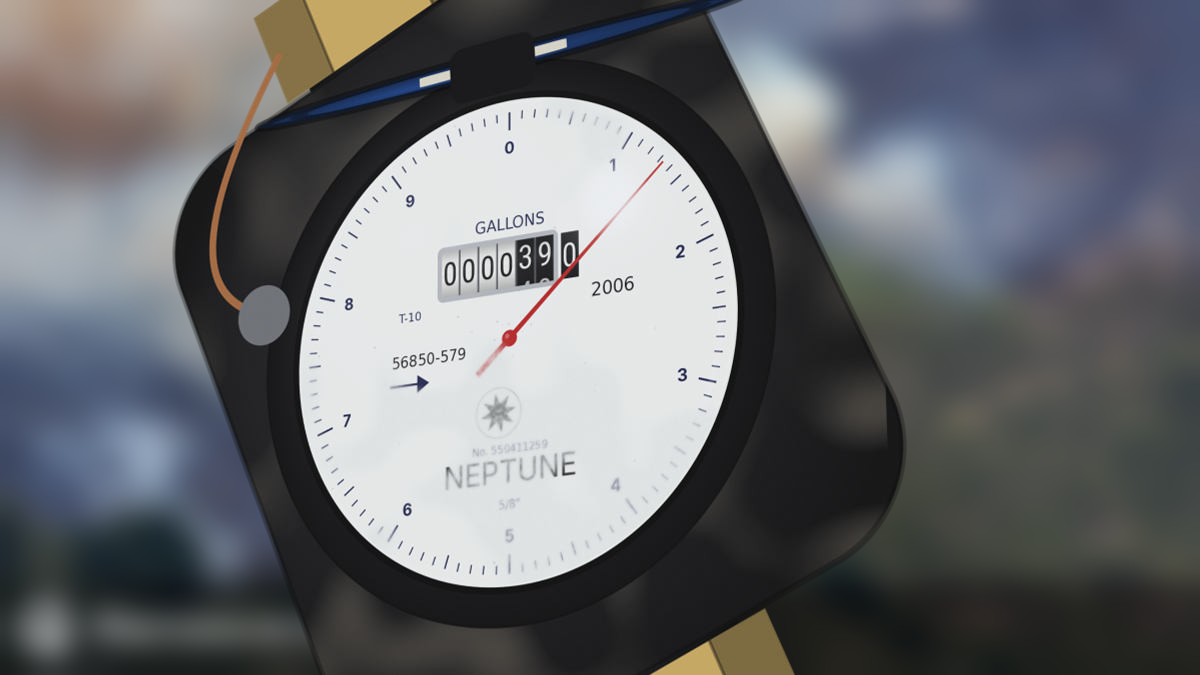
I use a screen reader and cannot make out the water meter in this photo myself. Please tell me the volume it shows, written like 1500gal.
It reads 391.3gal
